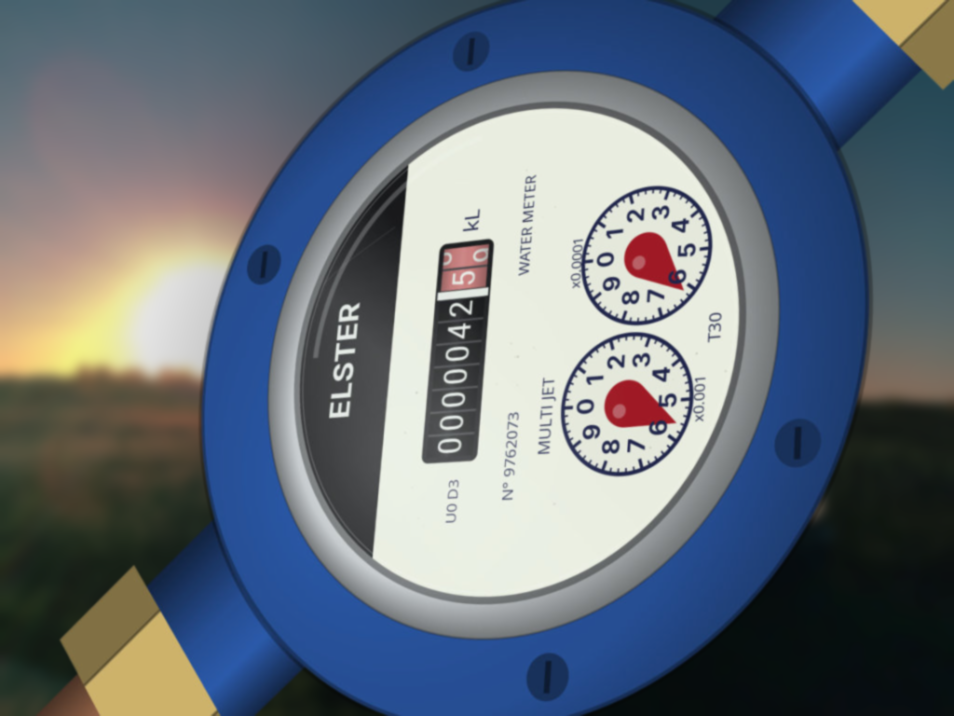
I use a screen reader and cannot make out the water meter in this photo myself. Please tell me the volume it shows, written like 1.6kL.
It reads 42.5856kL
